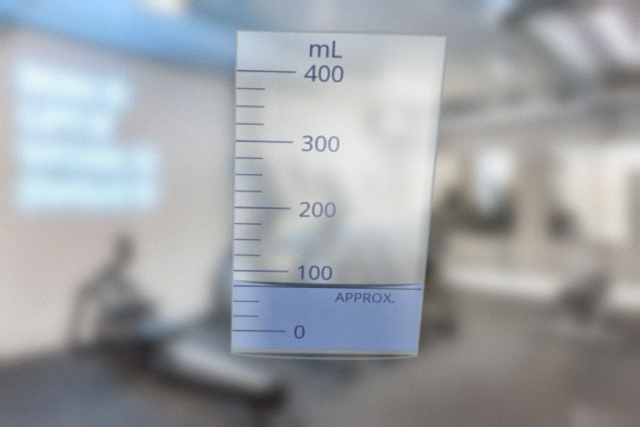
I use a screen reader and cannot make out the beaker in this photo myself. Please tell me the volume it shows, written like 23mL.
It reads 75mL
